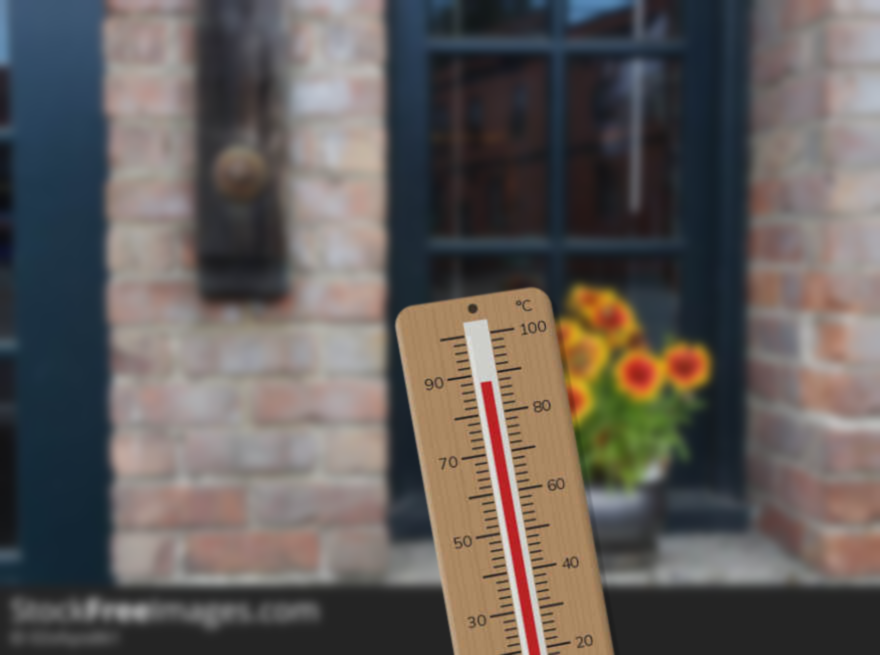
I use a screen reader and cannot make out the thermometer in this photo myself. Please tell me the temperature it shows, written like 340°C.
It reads 88°C
